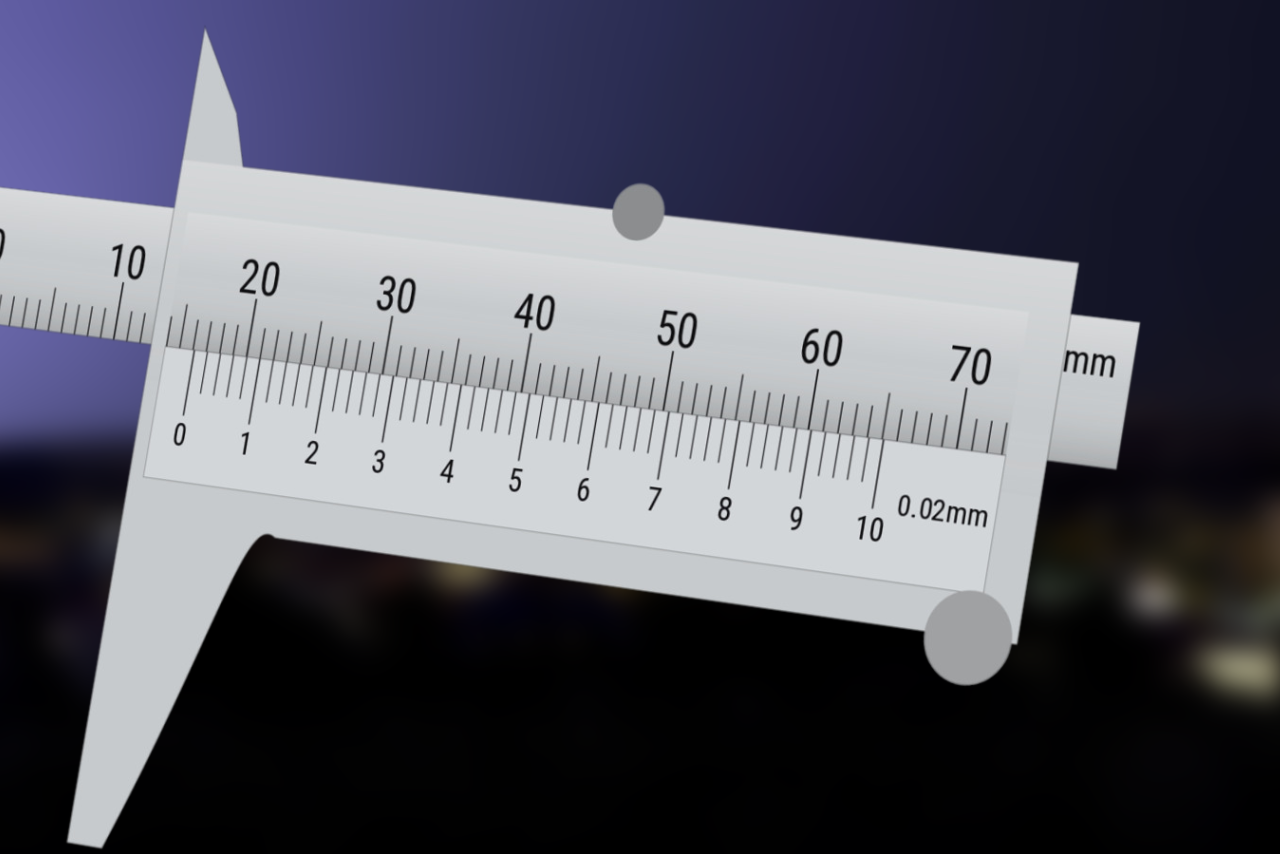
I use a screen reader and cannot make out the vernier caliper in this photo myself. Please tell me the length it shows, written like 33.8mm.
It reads 16.1mm
